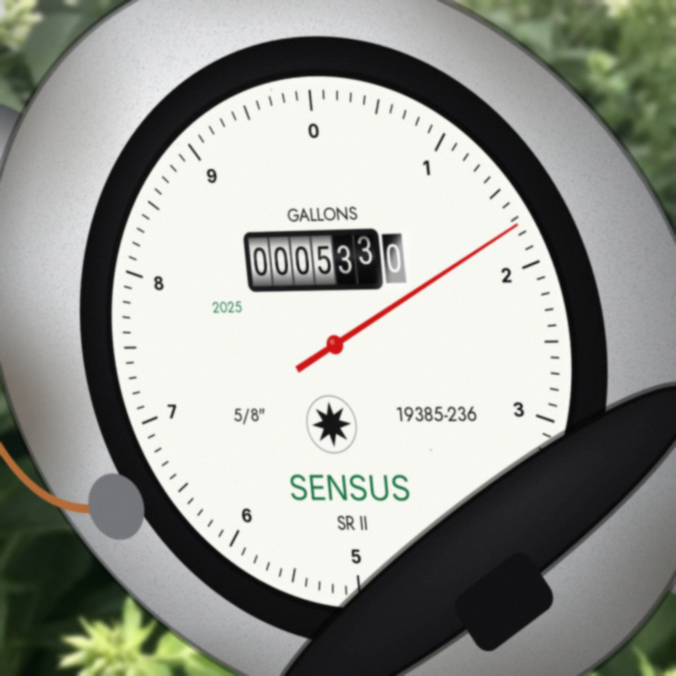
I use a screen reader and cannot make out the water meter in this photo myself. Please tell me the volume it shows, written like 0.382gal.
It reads 5331.7gal
